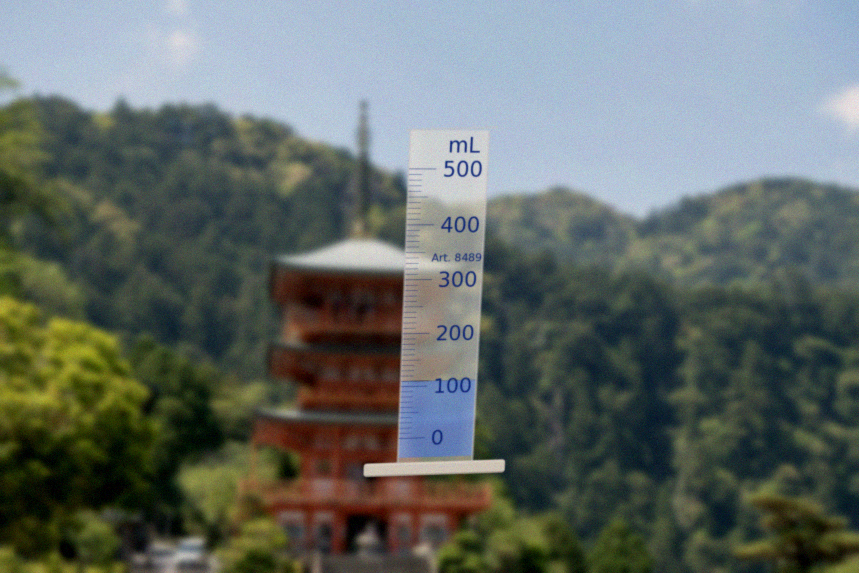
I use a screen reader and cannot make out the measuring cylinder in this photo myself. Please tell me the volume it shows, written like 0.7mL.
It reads 110mL
